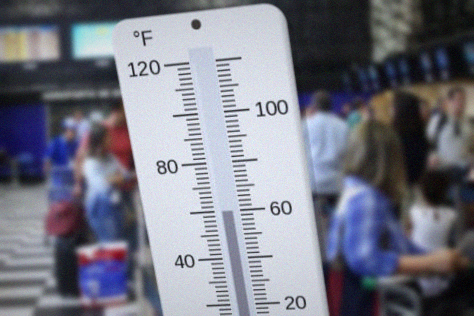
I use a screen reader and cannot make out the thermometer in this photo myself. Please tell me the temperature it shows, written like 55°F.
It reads 60°F
